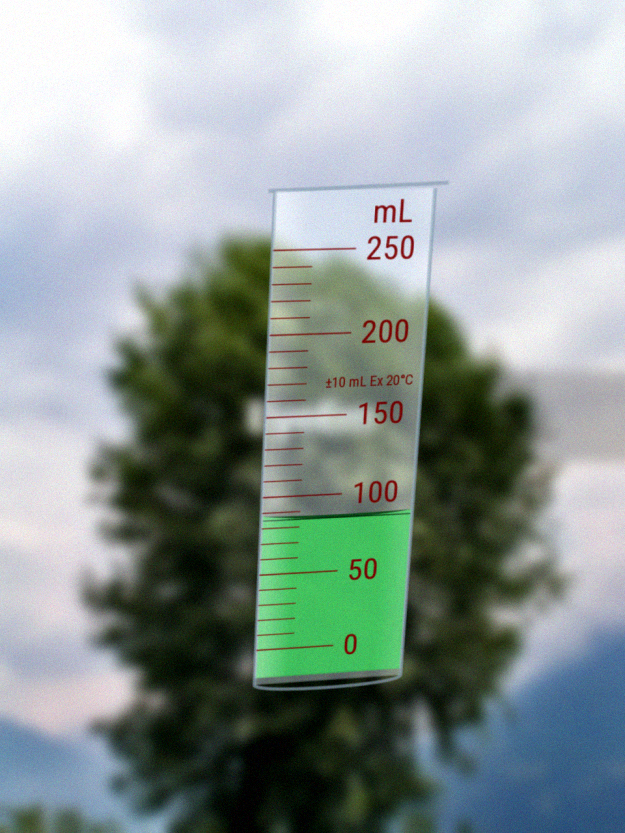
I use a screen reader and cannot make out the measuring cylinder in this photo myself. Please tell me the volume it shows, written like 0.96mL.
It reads 85mL
